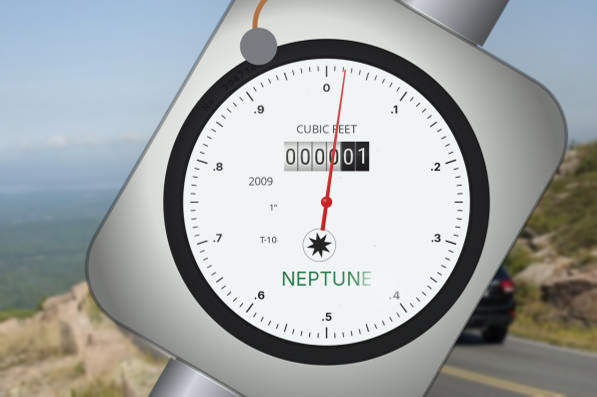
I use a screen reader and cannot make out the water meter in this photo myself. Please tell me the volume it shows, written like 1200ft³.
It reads 1.02ft³
